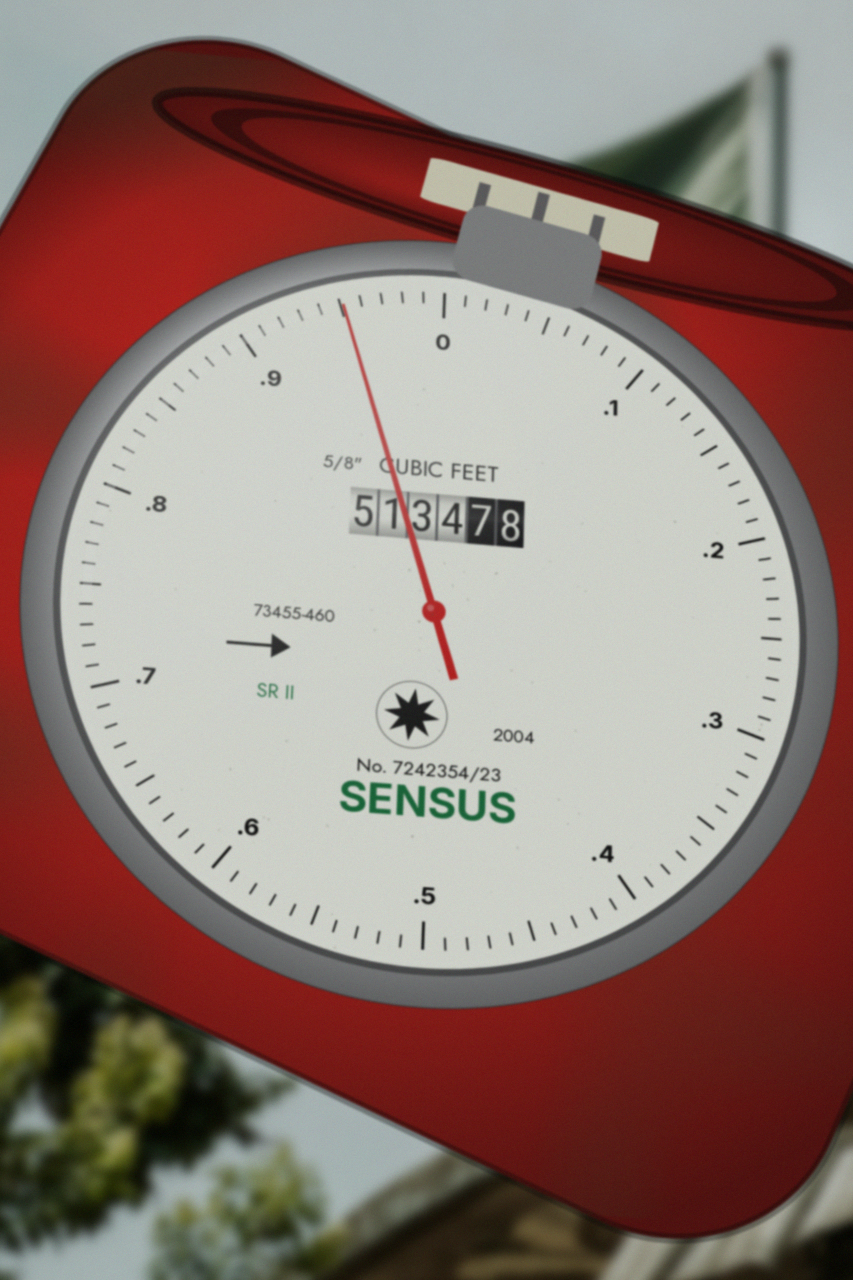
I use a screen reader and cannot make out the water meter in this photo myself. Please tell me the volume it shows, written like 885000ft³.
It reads 513477.95ft³
